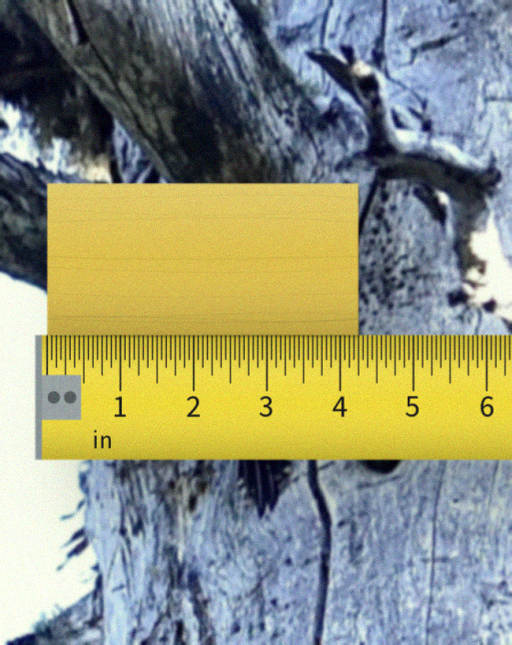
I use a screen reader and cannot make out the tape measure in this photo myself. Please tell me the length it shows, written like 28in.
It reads 4.25in
